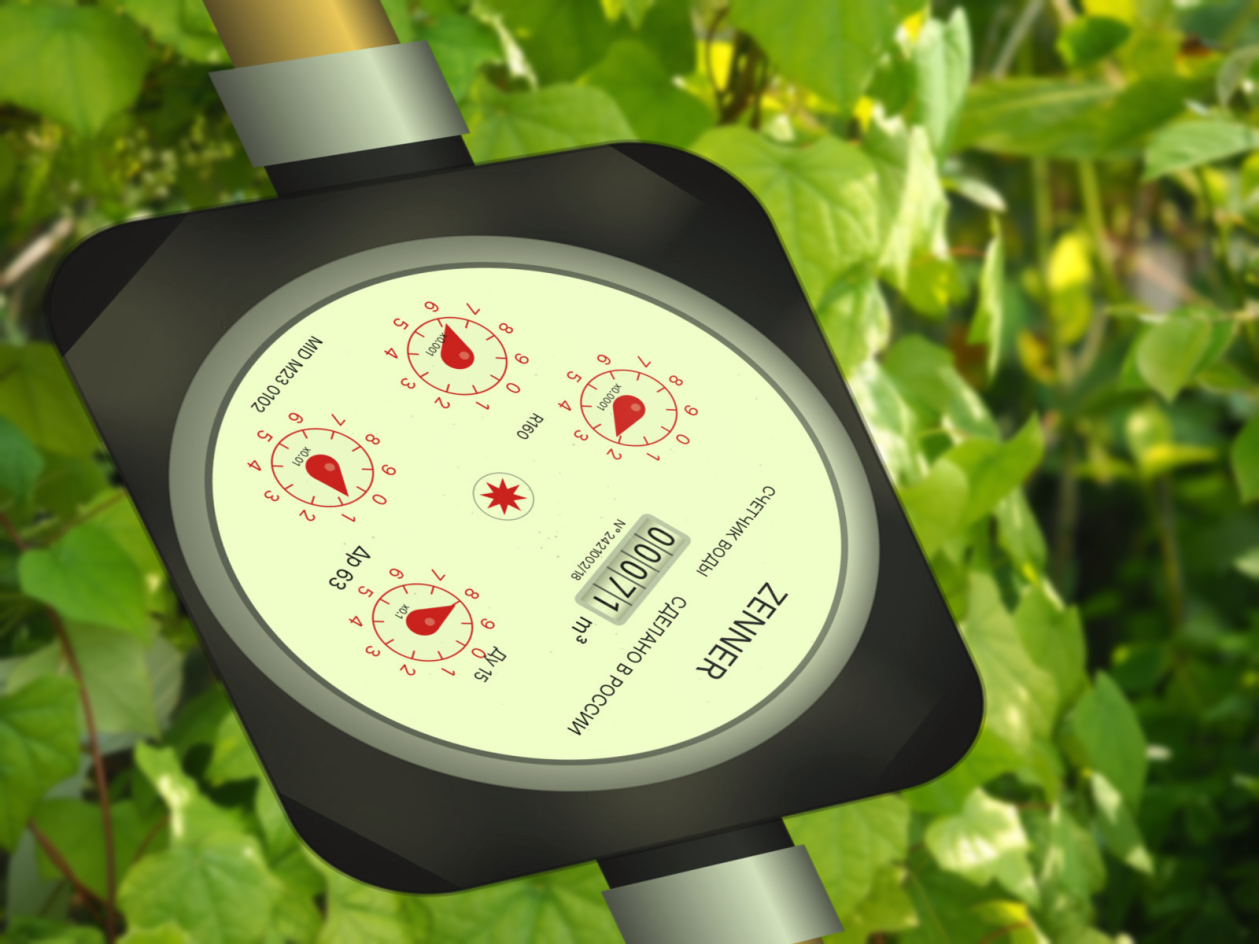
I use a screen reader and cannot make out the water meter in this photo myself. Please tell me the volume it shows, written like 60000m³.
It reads 71.8062m³
